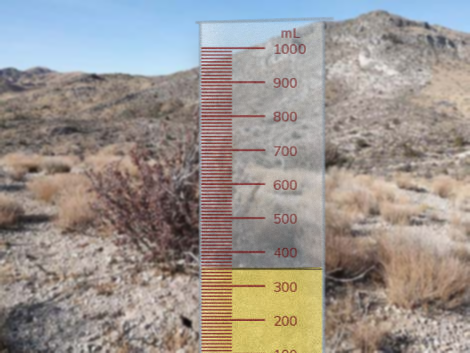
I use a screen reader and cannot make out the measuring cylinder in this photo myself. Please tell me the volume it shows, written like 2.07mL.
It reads 350mL
